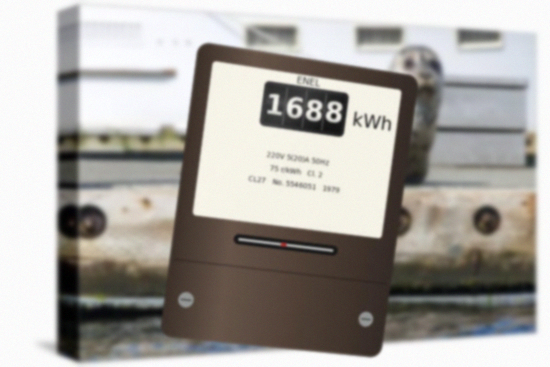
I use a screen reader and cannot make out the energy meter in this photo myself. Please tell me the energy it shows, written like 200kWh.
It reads 1688kWh
